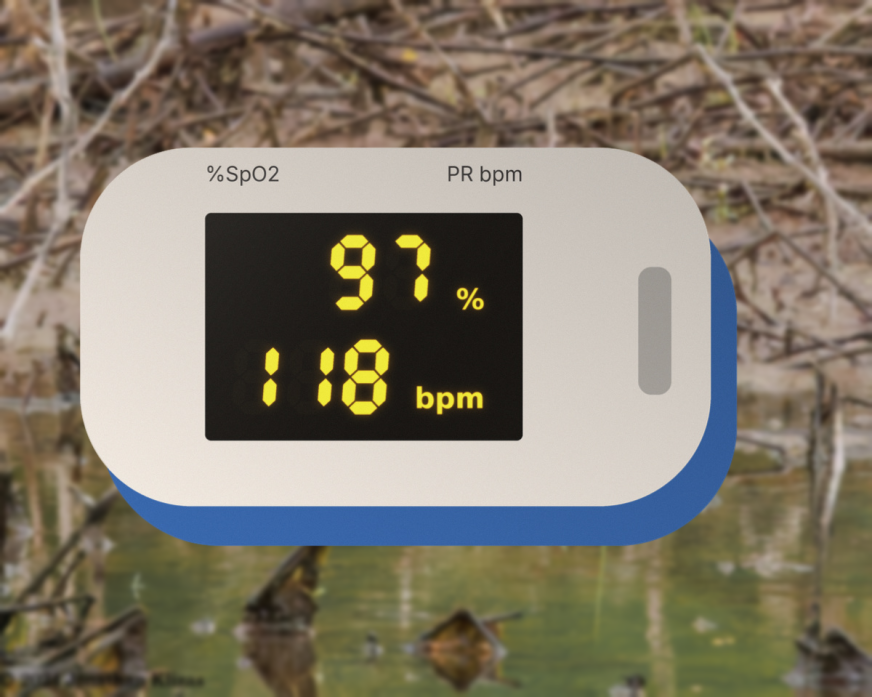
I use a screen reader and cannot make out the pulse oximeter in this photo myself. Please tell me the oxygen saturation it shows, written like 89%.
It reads 97%
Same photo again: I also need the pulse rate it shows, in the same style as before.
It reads 118bpm
